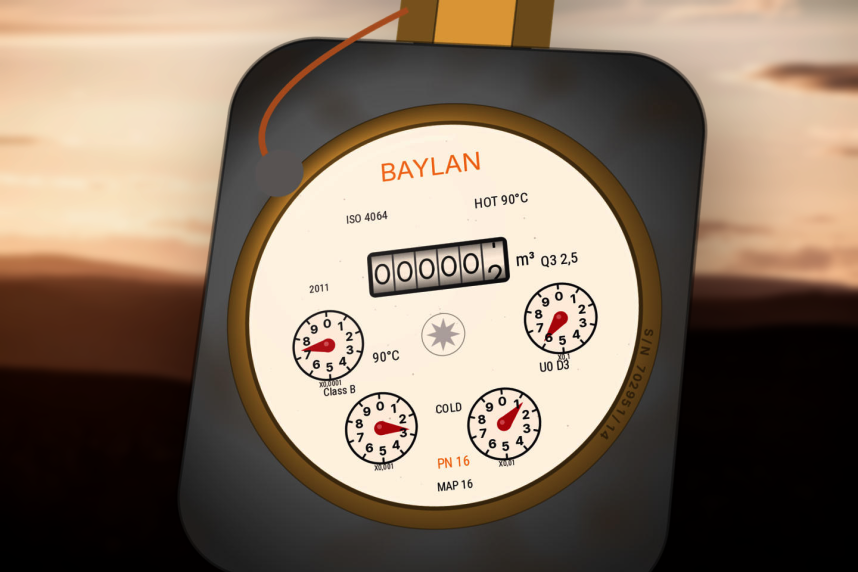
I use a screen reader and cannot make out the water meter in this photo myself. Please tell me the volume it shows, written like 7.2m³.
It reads 1.6127m³
